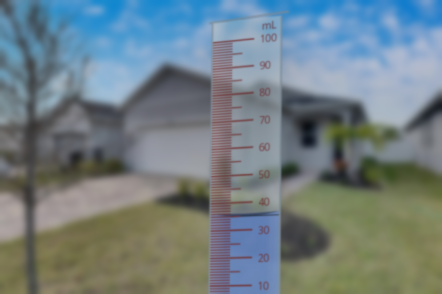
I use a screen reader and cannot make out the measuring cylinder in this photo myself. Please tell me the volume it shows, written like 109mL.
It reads 35mL
